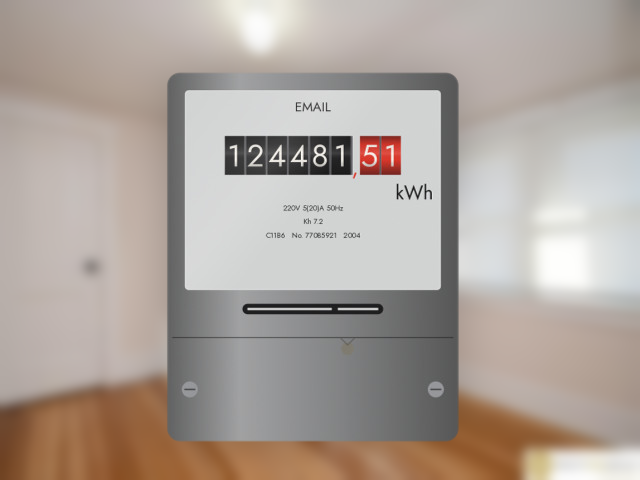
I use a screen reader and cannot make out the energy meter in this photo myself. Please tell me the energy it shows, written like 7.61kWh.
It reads 124481.51kWh
